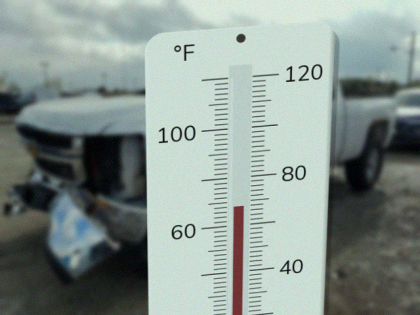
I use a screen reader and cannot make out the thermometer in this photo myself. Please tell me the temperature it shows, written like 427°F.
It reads 68°F
